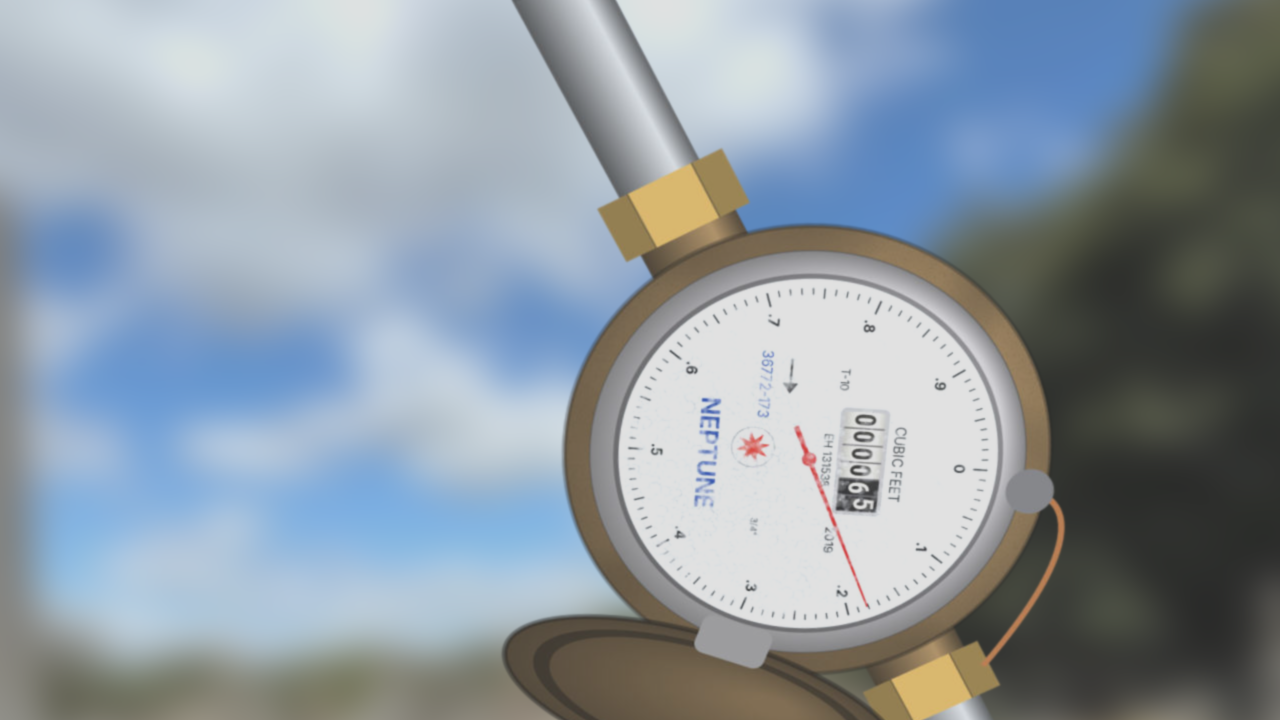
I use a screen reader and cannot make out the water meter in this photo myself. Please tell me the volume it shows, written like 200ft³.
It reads 65.18ft³
